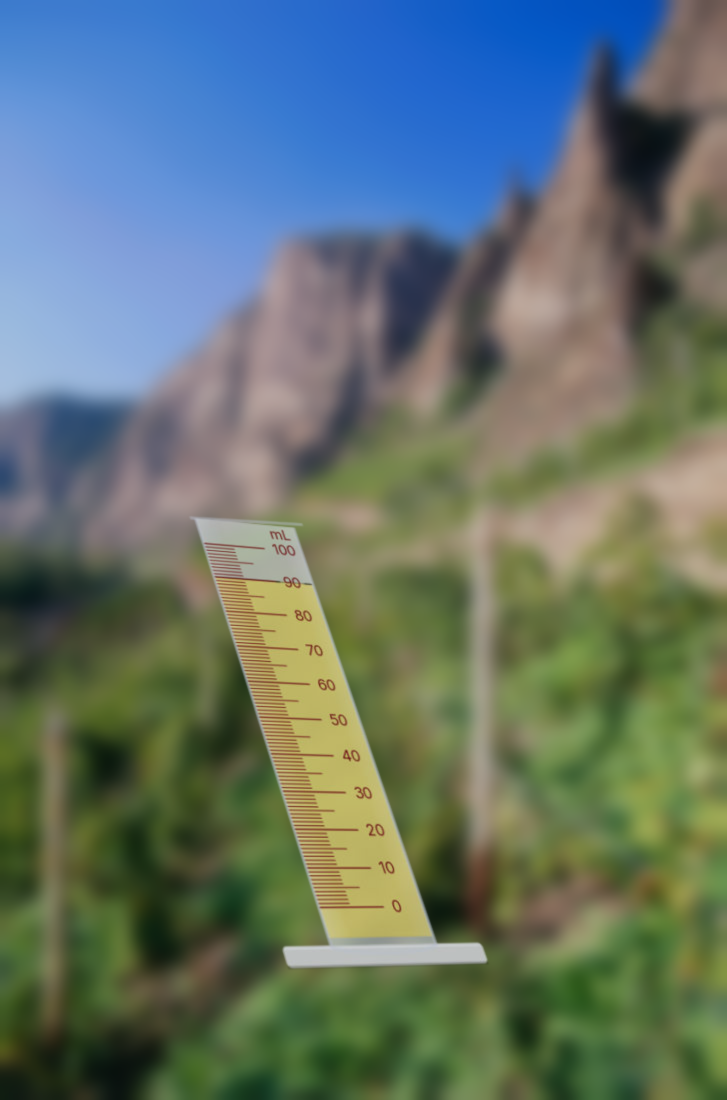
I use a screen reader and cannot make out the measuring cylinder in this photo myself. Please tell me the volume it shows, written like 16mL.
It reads 90mL
